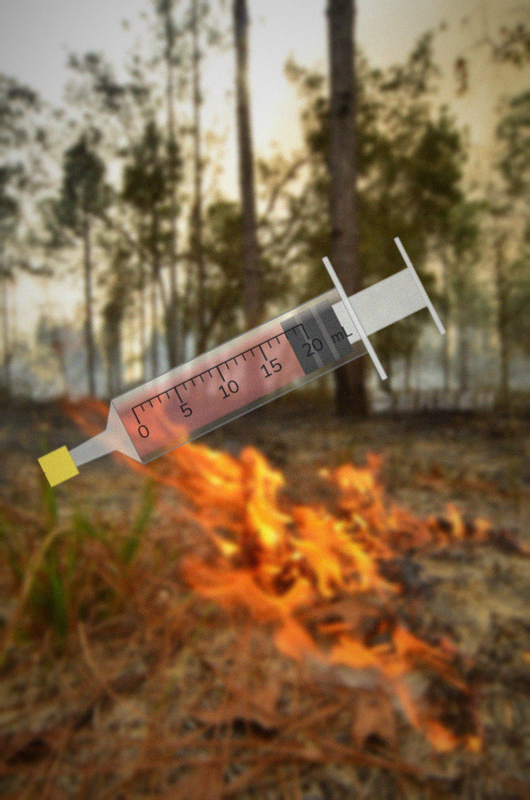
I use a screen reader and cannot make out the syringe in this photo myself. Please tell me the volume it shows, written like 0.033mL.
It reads 18mL
